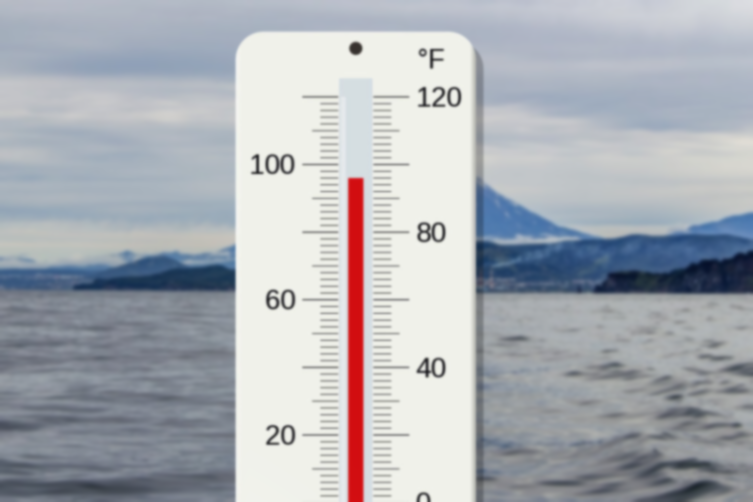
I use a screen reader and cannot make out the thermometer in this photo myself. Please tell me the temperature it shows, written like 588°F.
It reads 96°F
